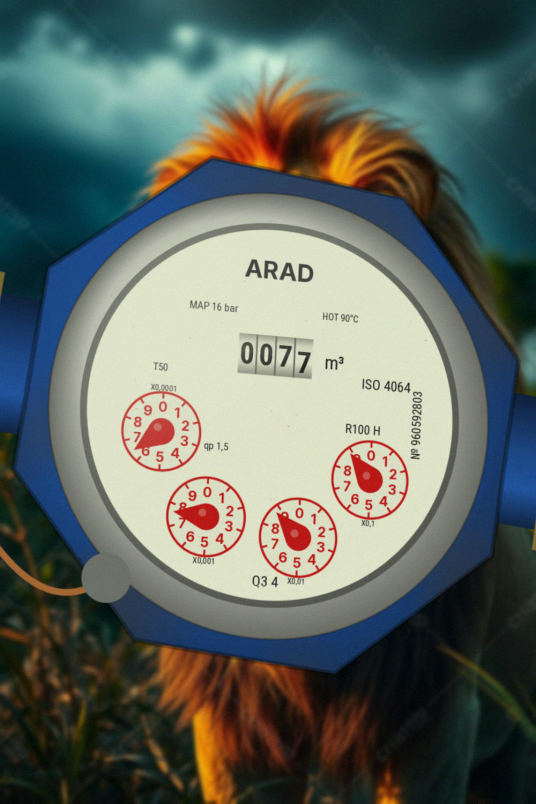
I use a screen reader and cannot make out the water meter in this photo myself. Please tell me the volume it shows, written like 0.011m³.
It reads 76.8876m³
